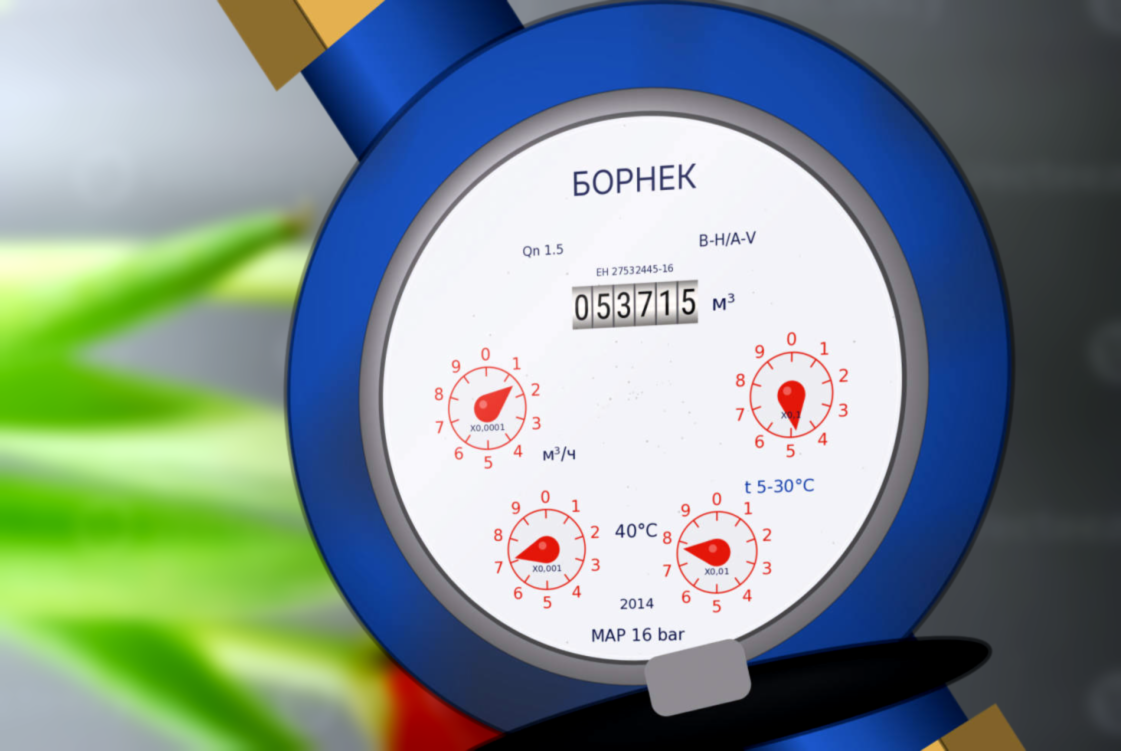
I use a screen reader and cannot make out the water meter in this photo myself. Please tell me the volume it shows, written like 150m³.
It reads 53715.4771m³
